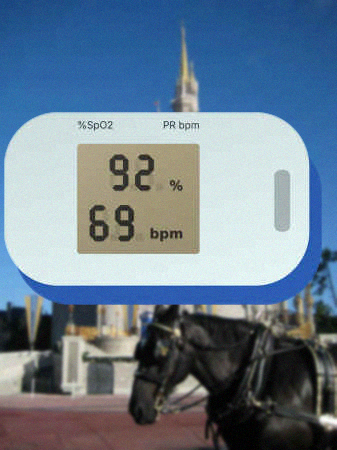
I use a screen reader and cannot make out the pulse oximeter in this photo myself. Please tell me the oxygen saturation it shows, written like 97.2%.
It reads 92%
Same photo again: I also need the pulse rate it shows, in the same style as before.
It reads 69bpm
